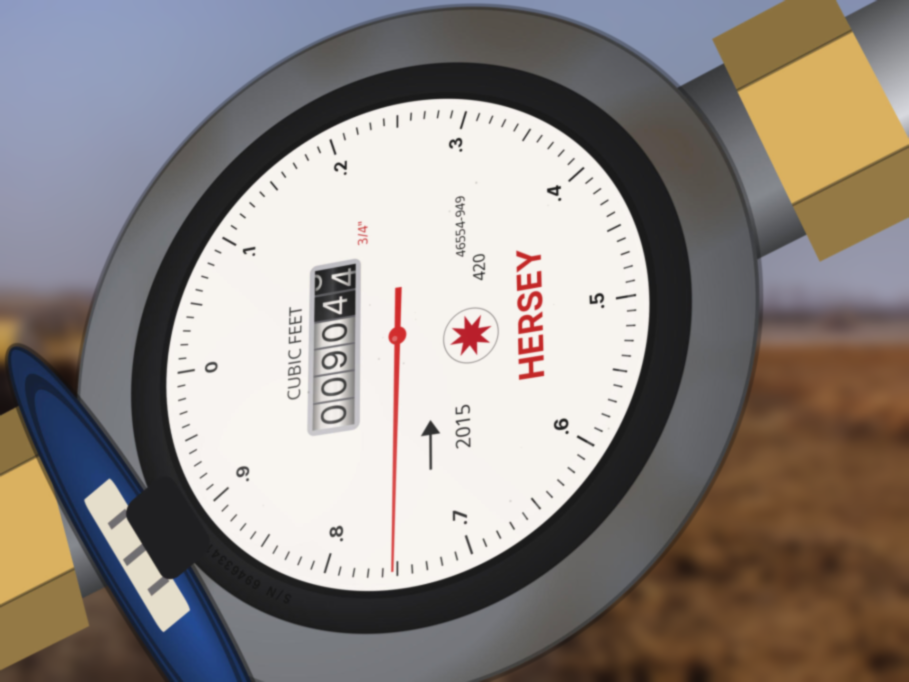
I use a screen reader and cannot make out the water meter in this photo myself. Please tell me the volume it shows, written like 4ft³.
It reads 9043.75ft³
